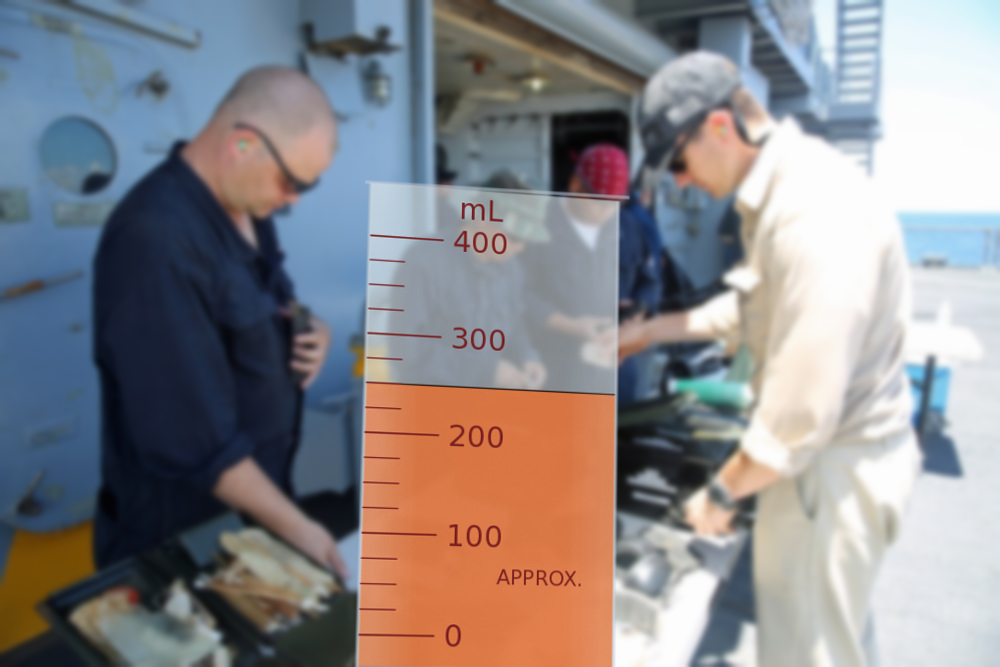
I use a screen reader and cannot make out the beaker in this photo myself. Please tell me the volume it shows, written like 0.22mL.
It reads 250mL
